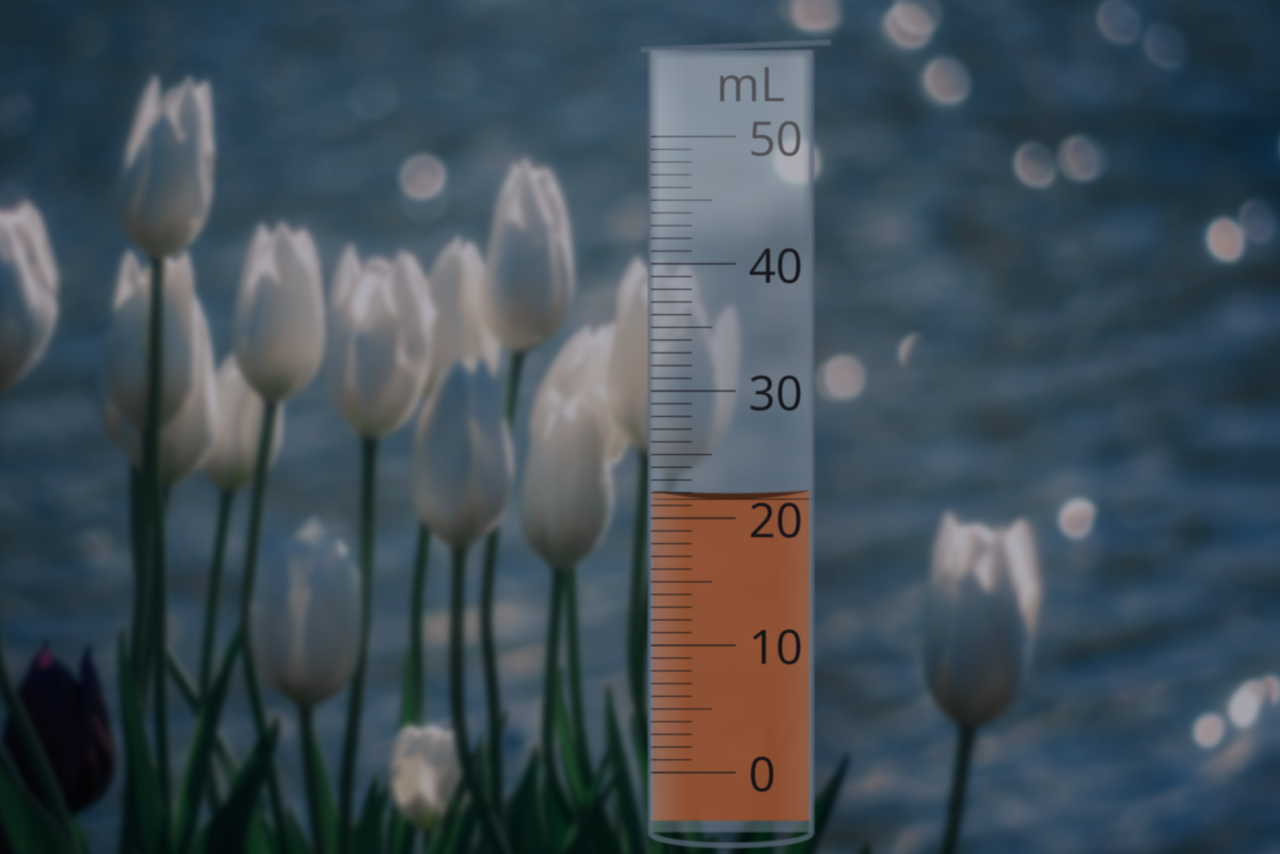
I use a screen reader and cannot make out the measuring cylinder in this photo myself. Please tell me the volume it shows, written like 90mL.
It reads 21.5mL
